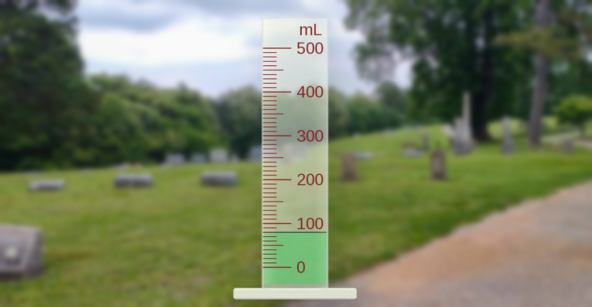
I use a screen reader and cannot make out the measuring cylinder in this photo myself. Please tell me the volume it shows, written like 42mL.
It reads 80mL
